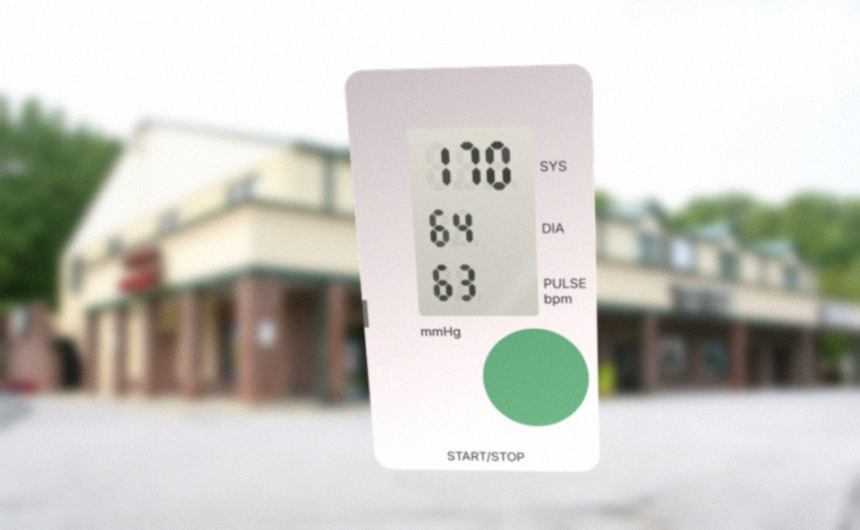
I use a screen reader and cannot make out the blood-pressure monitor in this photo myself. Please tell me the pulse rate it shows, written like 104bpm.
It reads 63bpm
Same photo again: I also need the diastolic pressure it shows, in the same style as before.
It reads 64mmHg
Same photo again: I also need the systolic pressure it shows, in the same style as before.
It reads 170mmHg
